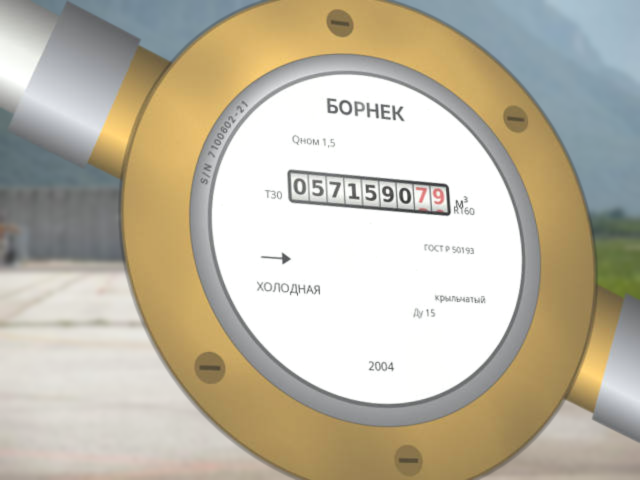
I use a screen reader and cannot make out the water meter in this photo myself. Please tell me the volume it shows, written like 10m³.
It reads 571590.79m³
